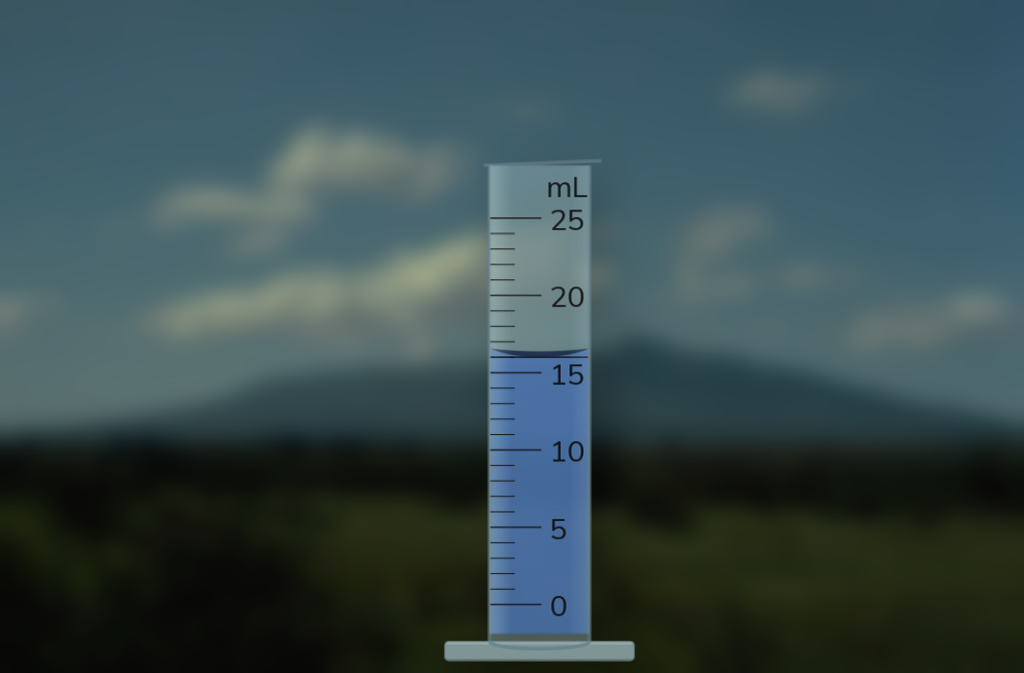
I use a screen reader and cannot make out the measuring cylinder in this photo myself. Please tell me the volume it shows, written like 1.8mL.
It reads 16mL
